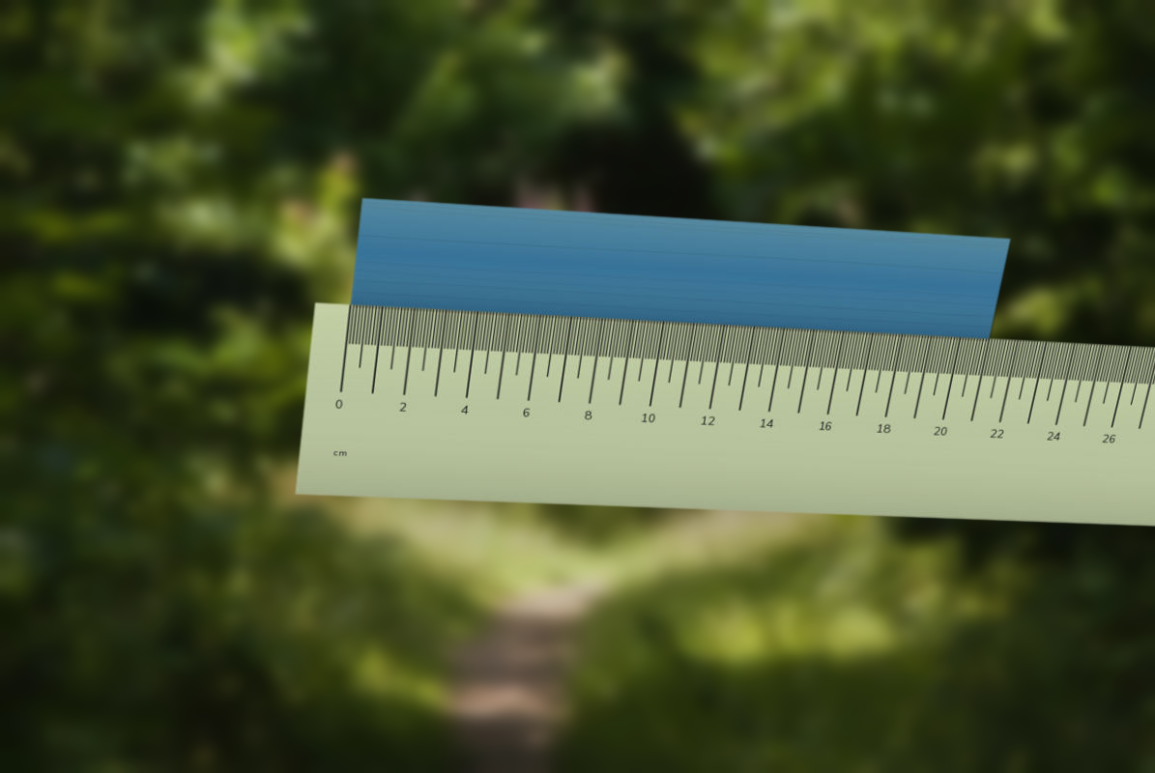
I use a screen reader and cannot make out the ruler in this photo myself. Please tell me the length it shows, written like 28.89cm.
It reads 21cm
